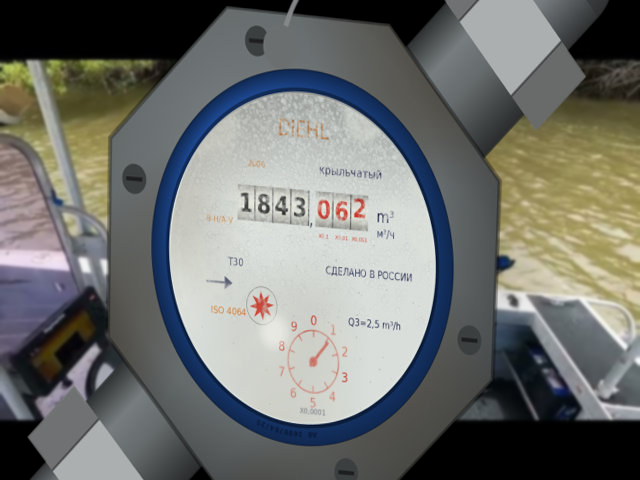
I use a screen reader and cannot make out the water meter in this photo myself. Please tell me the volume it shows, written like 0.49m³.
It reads 1843.0621m³
